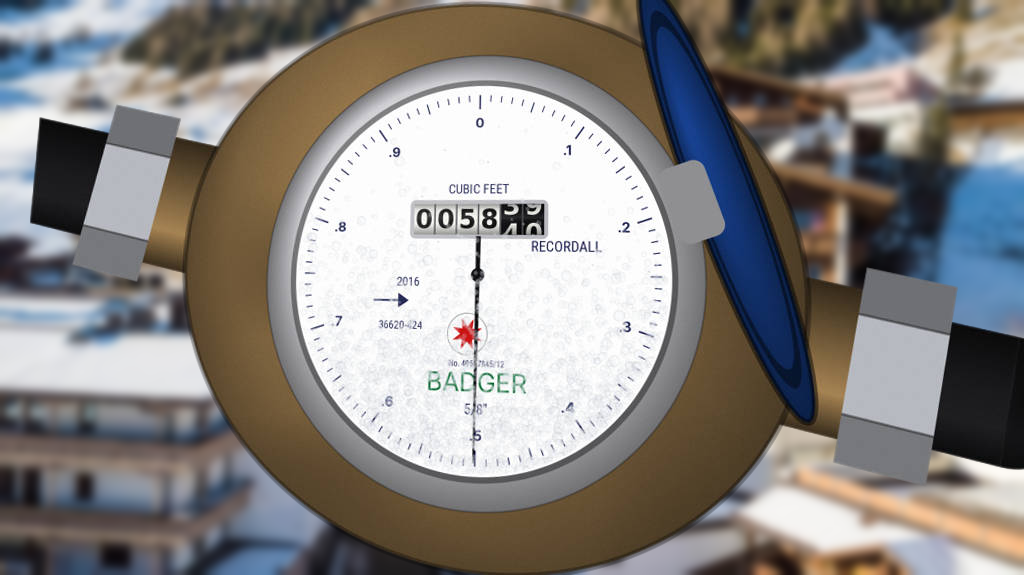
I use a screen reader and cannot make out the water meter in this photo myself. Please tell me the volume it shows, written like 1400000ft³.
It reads 5839.50ft³
